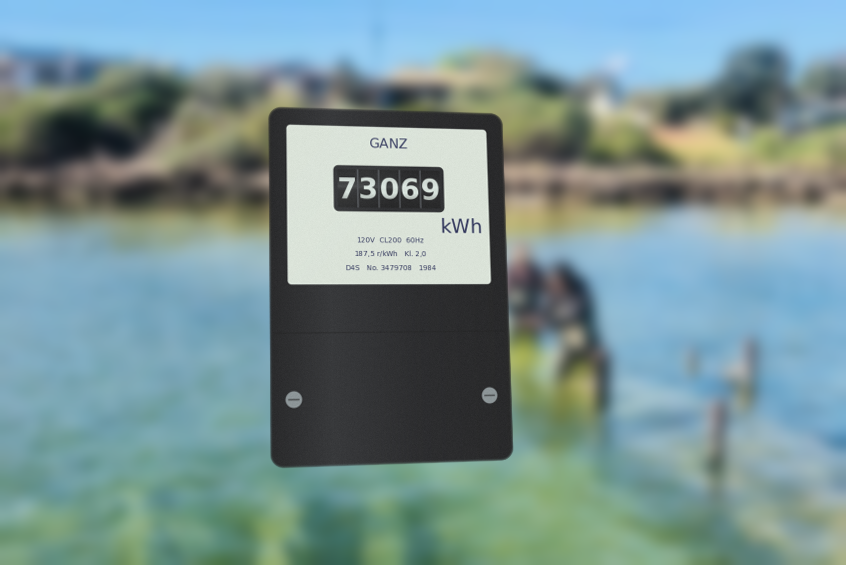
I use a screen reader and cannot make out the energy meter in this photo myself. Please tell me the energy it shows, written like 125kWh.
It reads 73069kWh
